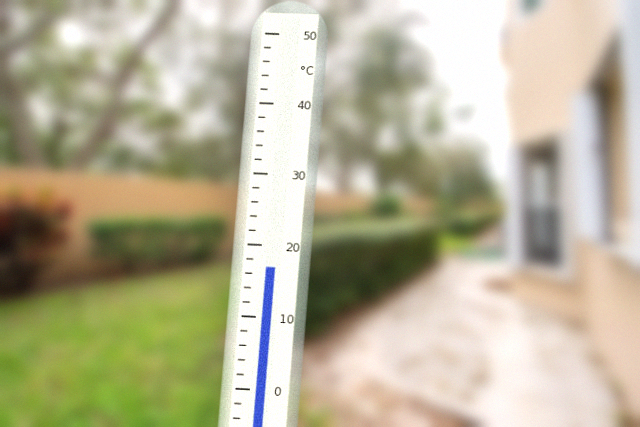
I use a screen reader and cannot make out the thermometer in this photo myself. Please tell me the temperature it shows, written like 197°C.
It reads 17°C
